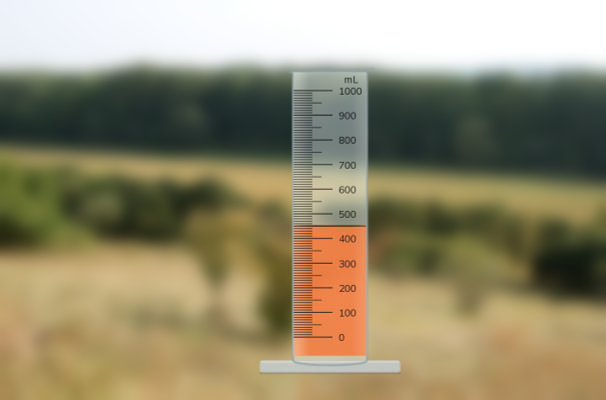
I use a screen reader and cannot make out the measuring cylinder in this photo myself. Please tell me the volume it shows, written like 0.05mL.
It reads 450mL
